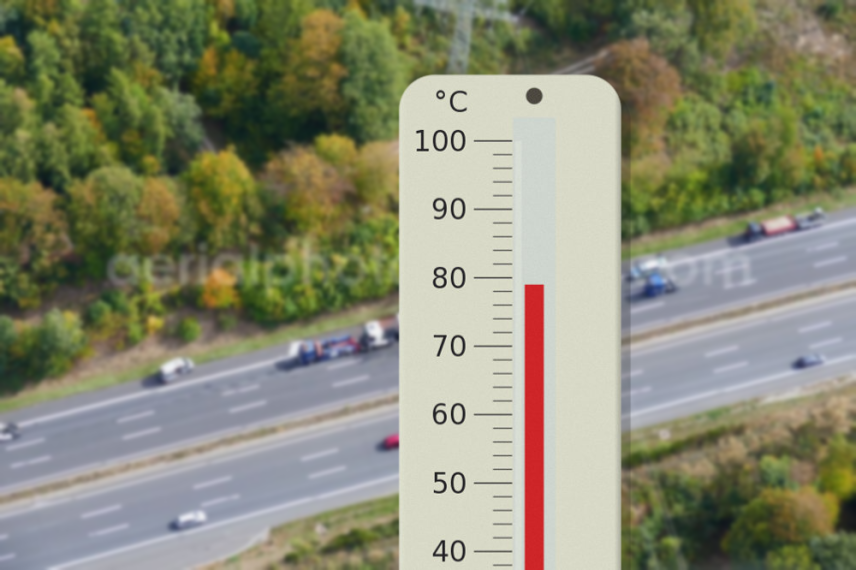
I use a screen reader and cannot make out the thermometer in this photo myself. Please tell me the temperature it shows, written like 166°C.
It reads 79°C
